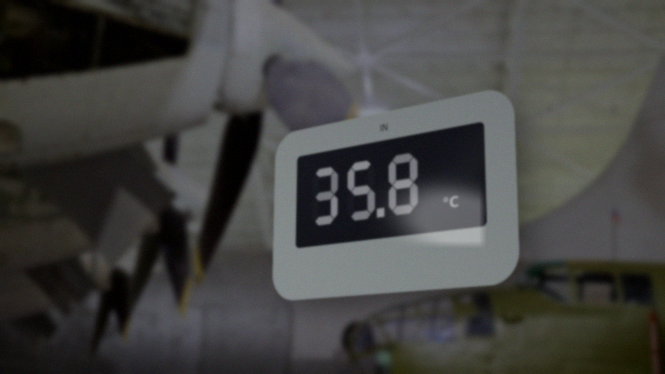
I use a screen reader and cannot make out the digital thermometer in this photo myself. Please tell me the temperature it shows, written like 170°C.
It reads 35.8°C
